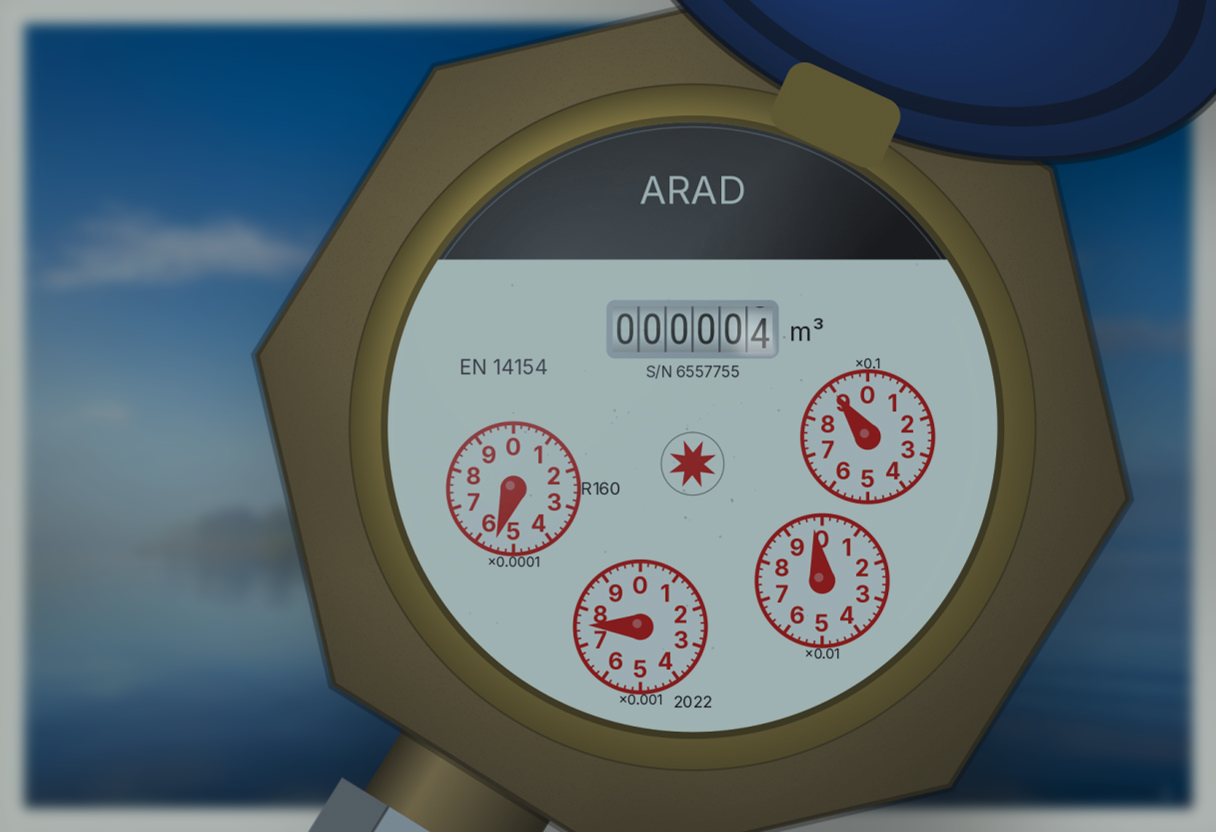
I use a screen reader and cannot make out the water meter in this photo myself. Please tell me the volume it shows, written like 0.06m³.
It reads 3.8975m³
